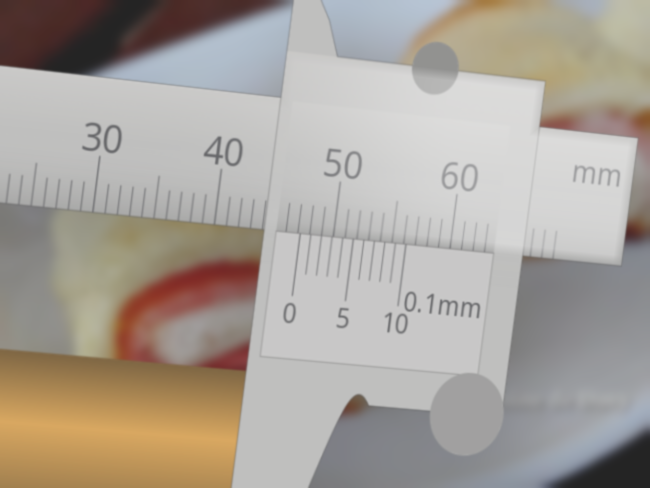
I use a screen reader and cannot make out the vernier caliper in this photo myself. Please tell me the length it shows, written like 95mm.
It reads 47.2mm
